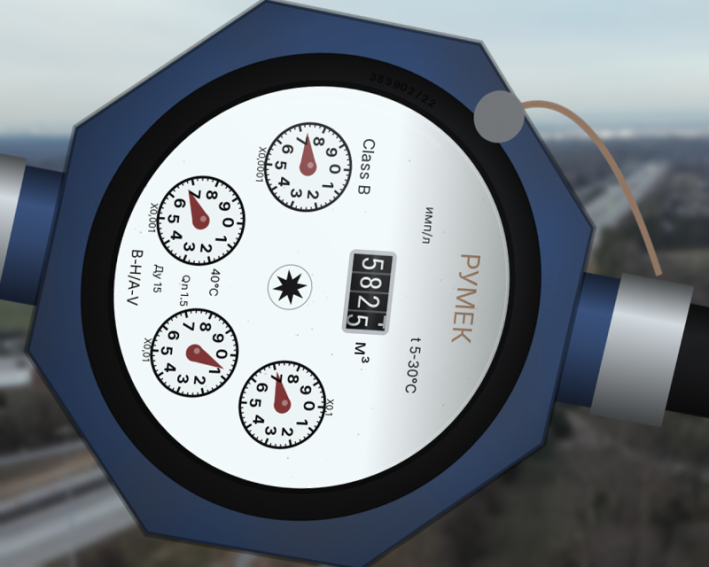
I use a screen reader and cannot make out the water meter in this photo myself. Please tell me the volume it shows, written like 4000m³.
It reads 5824.7067m³
